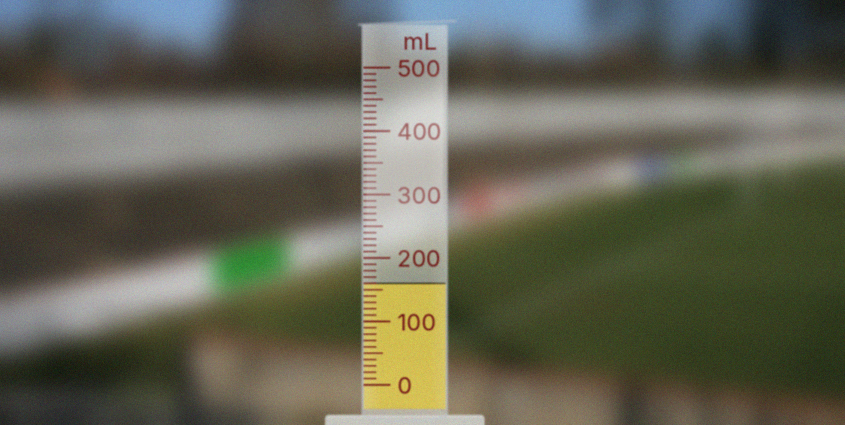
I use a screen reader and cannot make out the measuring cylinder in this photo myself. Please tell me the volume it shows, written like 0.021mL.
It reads 160mL
